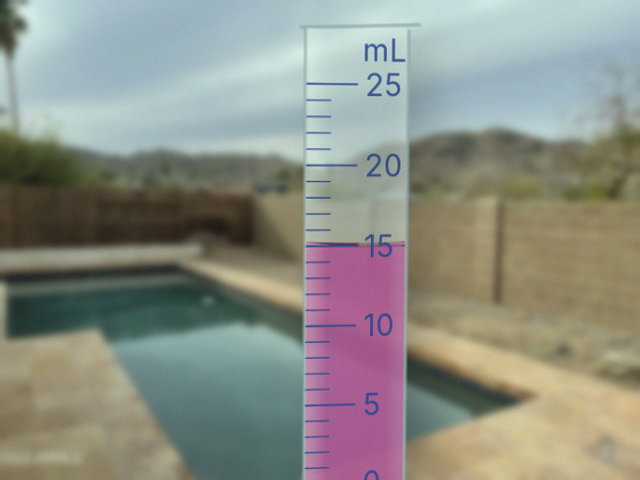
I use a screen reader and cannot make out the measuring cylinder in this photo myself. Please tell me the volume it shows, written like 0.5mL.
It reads 15mL
